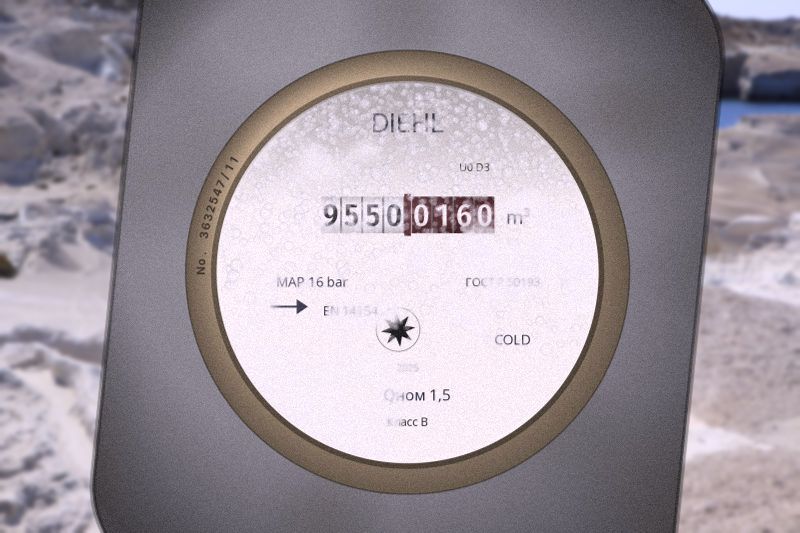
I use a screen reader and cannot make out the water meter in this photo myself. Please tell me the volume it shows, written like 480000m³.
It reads 9550.0160m³
